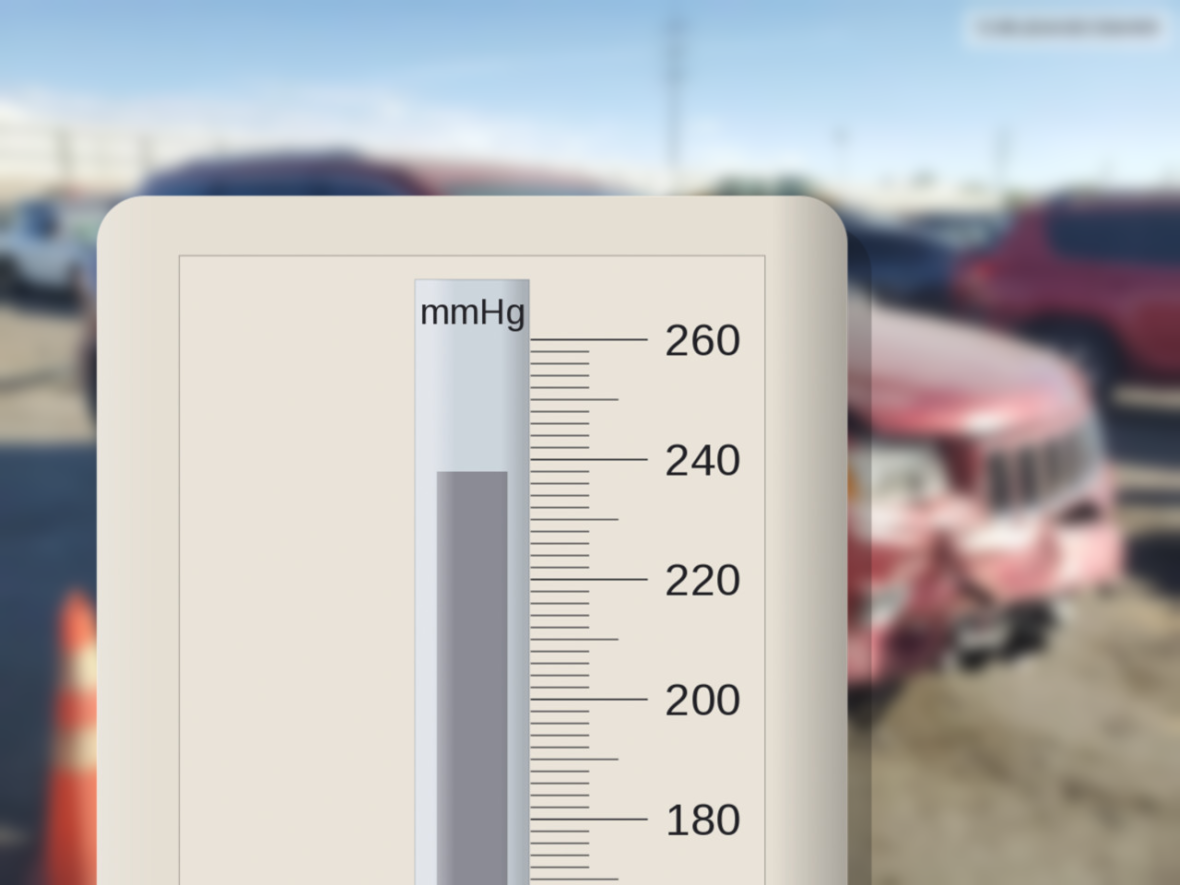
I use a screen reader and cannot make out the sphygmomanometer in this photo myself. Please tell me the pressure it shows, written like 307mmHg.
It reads 238mmHg
